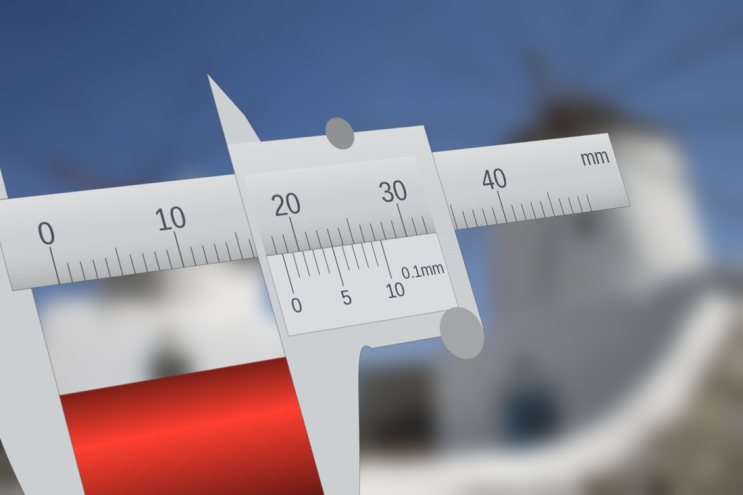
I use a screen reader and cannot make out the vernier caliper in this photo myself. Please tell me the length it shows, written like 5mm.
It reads 18.5mm
